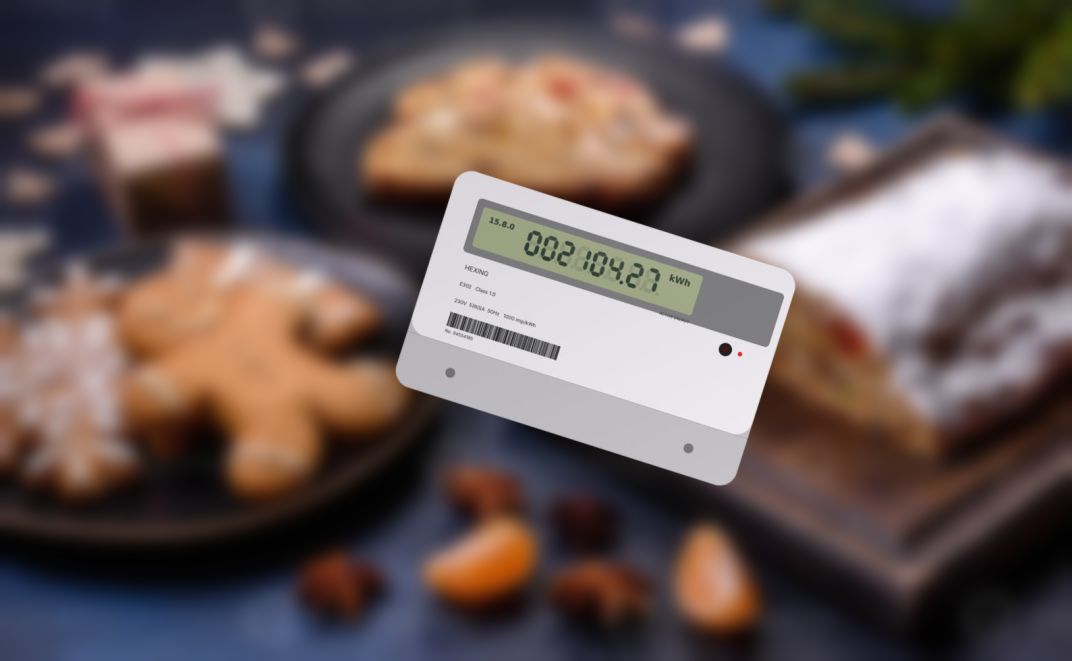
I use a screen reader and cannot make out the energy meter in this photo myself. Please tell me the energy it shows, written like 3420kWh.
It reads 2104.27kWh
